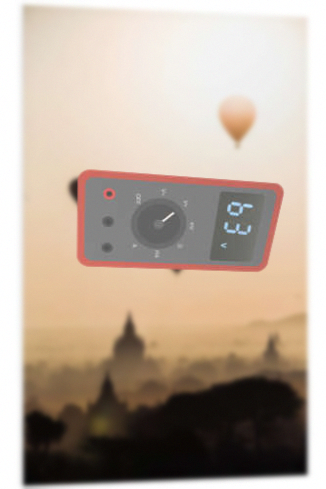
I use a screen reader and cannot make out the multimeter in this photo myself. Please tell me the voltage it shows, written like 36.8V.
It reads 63V
